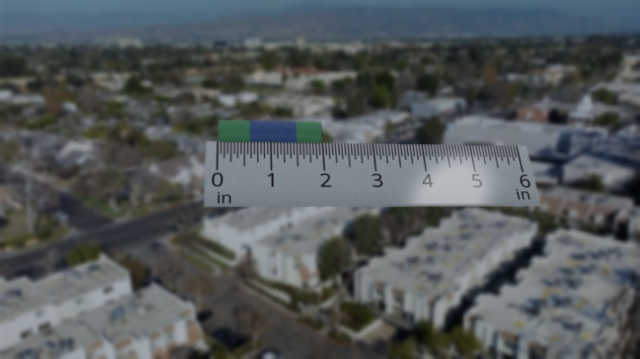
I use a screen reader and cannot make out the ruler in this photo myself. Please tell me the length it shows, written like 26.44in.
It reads 2in
